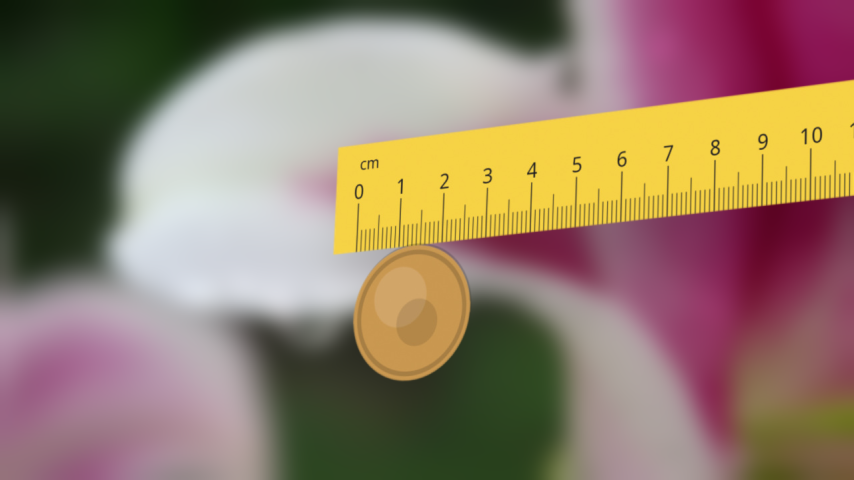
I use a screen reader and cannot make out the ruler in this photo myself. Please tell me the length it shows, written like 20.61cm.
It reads 2.7cm
